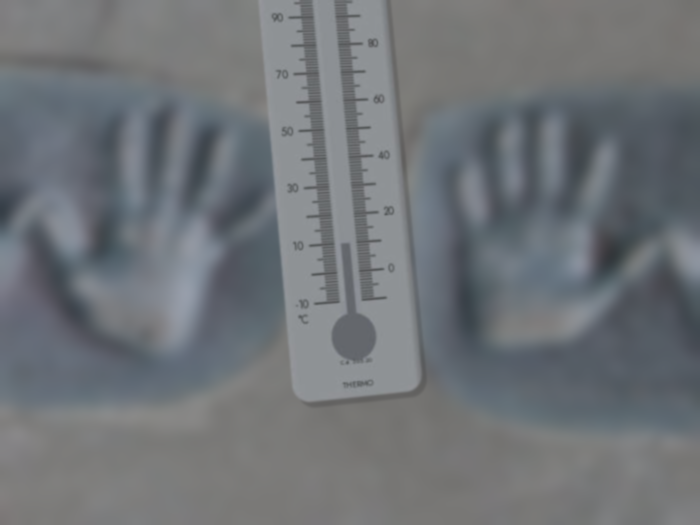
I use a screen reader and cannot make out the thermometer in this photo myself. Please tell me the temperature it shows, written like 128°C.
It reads 10°C
